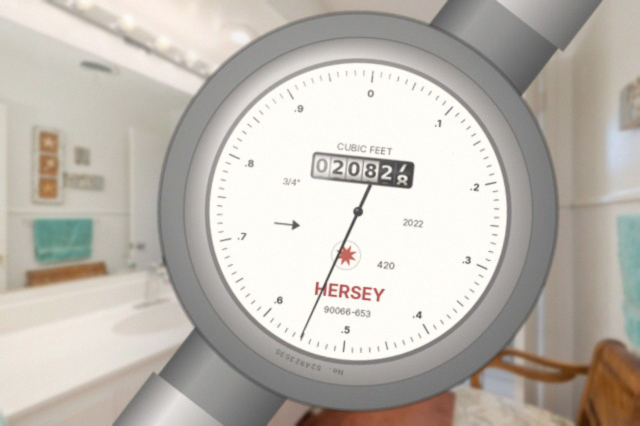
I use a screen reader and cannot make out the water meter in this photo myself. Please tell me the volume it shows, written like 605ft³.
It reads 20827.55ft³
